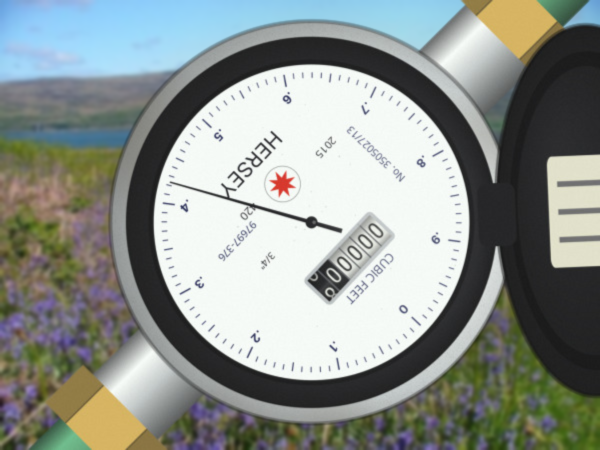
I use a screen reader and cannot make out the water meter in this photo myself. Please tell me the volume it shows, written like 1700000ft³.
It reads 8.42ft³
